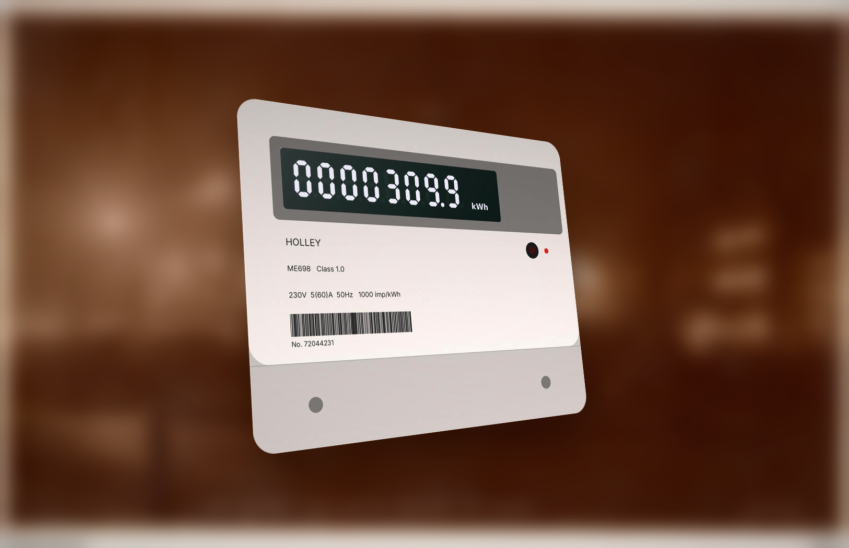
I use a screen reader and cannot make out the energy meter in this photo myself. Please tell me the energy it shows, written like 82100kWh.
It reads 309.9kWh
